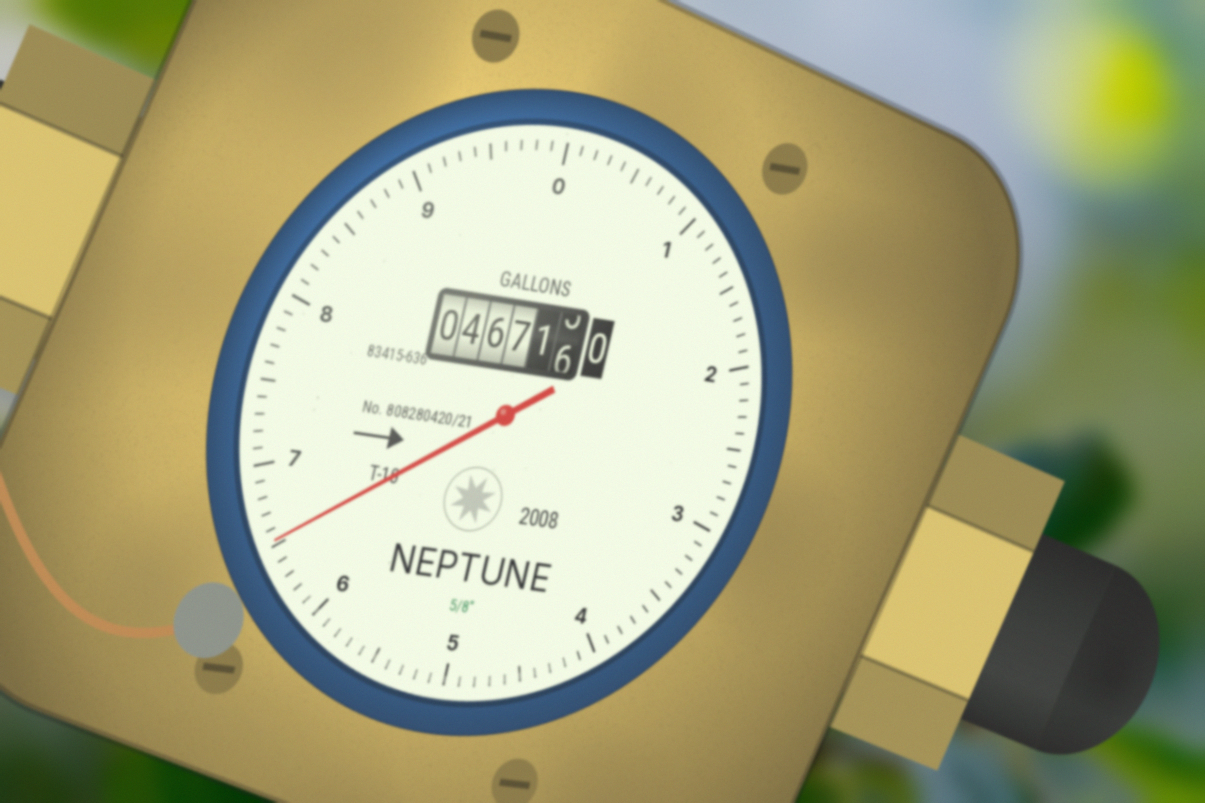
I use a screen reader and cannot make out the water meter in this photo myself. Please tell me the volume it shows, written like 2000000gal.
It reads 467156.5gal
